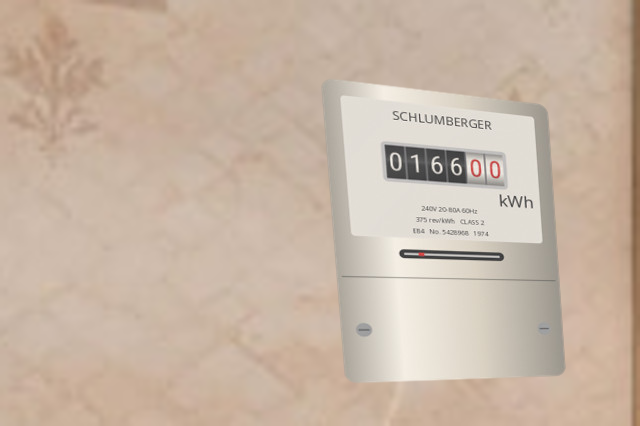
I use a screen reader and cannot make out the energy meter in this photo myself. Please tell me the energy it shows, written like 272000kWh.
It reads 166.00kWh
